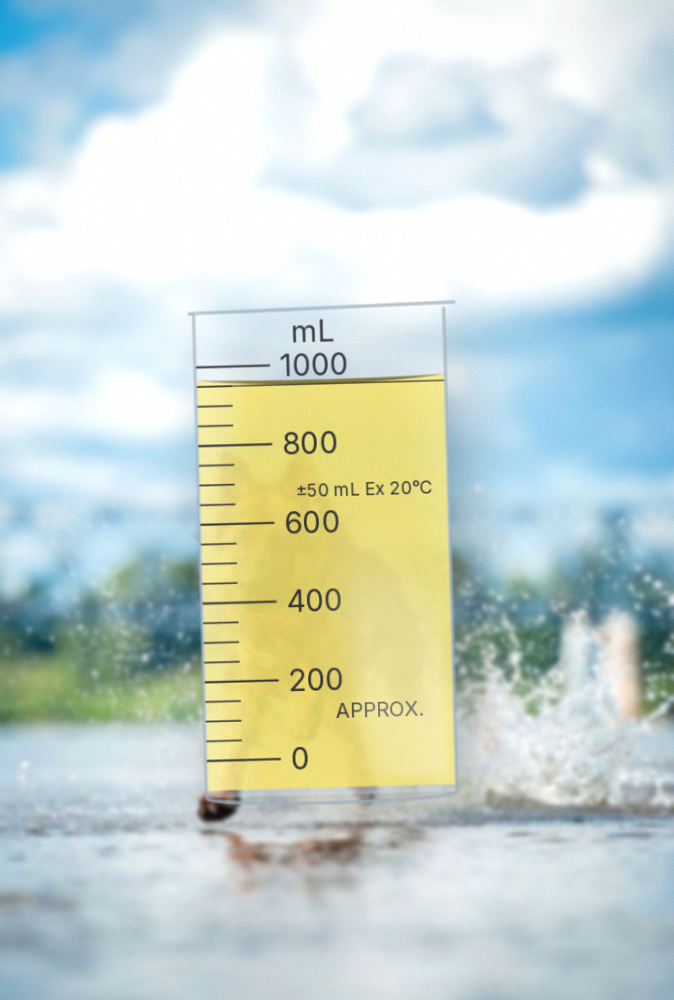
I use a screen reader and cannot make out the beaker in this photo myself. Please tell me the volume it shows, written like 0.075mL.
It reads 950mL
